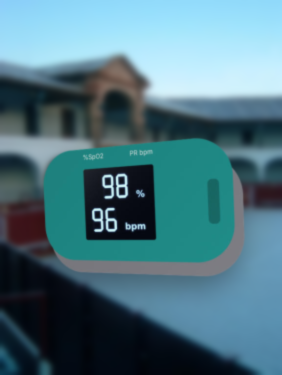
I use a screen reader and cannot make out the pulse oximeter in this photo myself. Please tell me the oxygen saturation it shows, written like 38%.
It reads 98%
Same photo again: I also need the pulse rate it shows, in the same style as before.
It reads 96bpm
